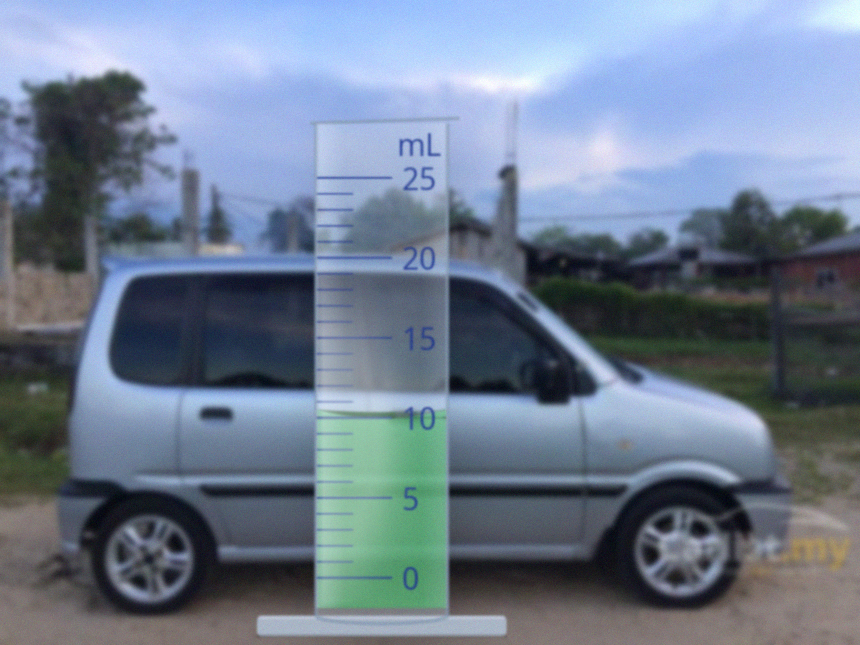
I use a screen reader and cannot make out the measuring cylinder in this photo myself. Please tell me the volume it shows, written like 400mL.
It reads 10mL
